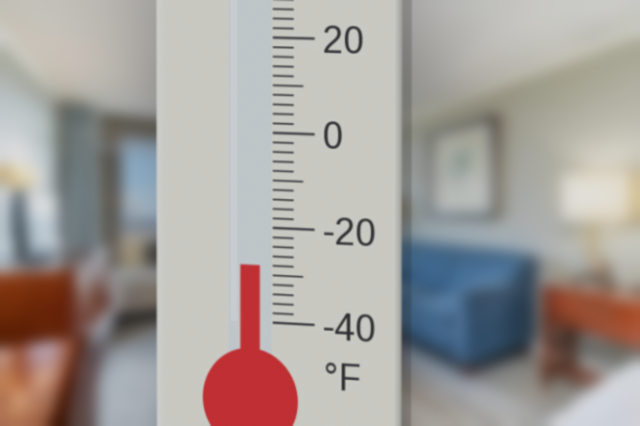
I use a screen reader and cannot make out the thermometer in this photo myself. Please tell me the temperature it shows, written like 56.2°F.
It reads -28°F
